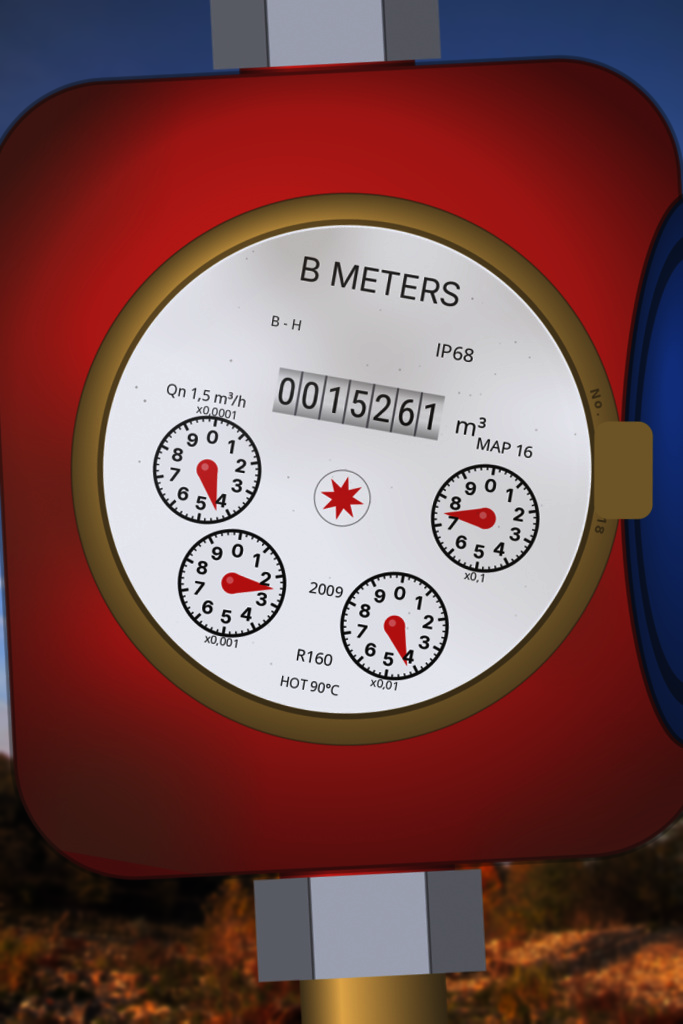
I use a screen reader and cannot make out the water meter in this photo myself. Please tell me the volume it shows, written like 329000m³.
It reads 15261.7424m³
